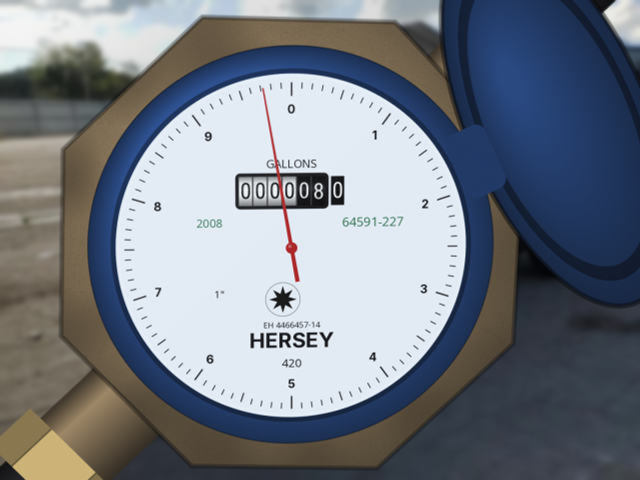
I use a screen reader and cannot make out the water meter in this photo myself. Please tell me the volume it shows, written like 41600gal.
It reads 79.7gal
